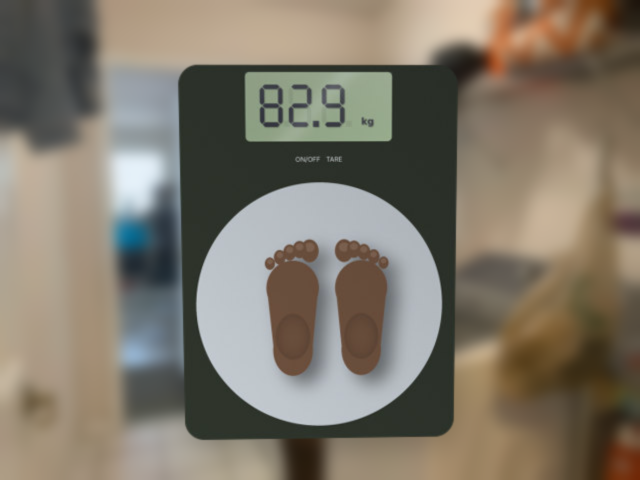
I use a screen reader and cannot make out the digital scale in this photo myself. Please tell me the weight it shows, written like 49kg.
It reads 82.9kg
